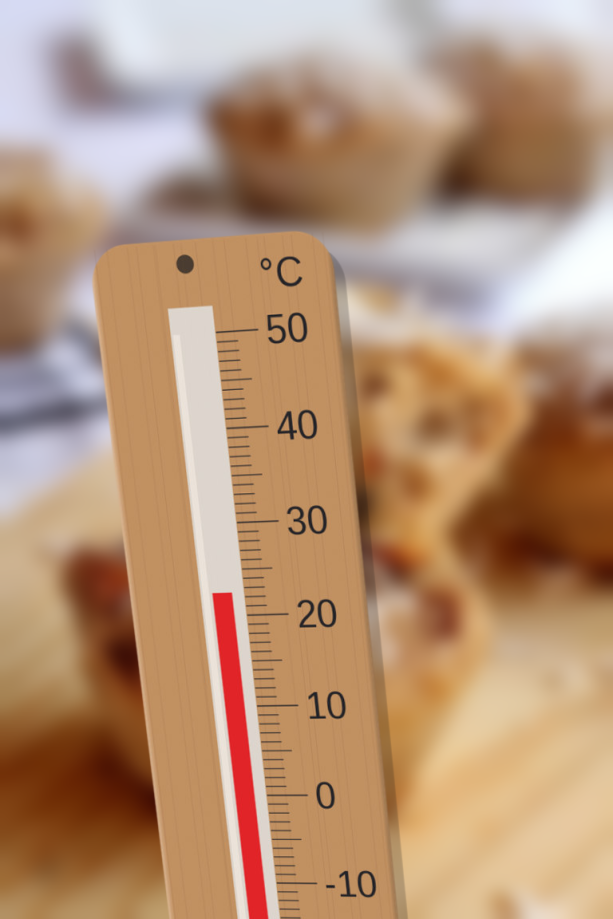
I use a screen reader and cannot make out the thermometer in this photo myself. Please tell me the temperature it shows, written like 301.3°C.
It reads 22.5°C
